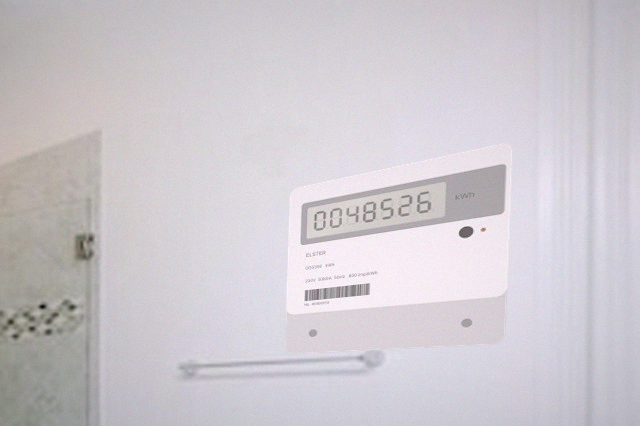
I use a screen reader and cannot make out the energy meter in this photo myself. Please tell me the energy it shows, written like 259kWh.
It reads 48526kWh
